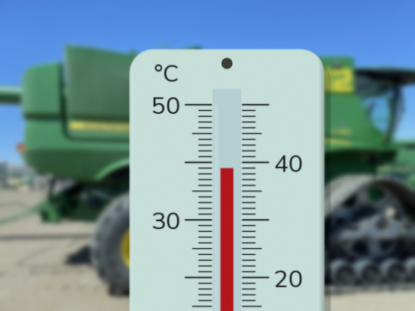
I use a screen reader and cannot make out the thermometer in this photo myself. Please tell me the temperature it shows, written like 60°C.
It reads 39°C
